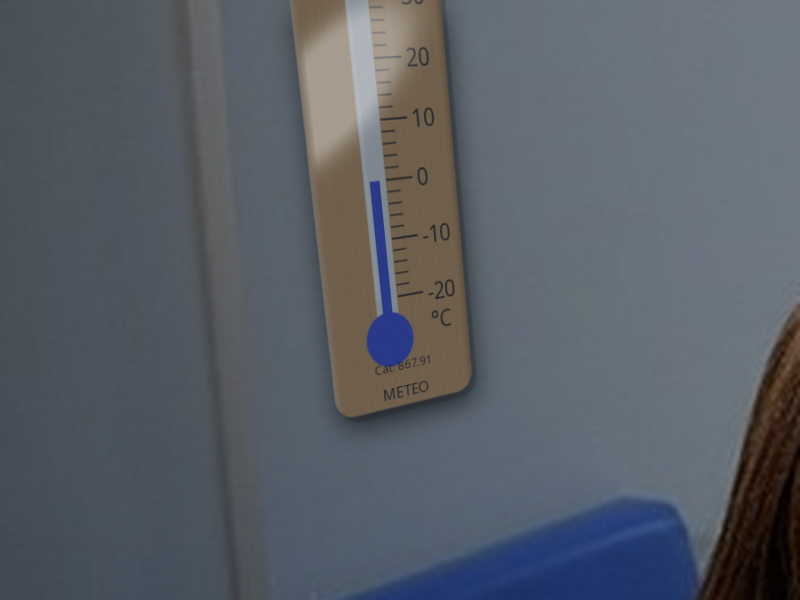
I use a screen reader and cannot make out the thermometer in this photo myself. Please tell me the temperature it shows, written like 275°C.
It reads 0°C
